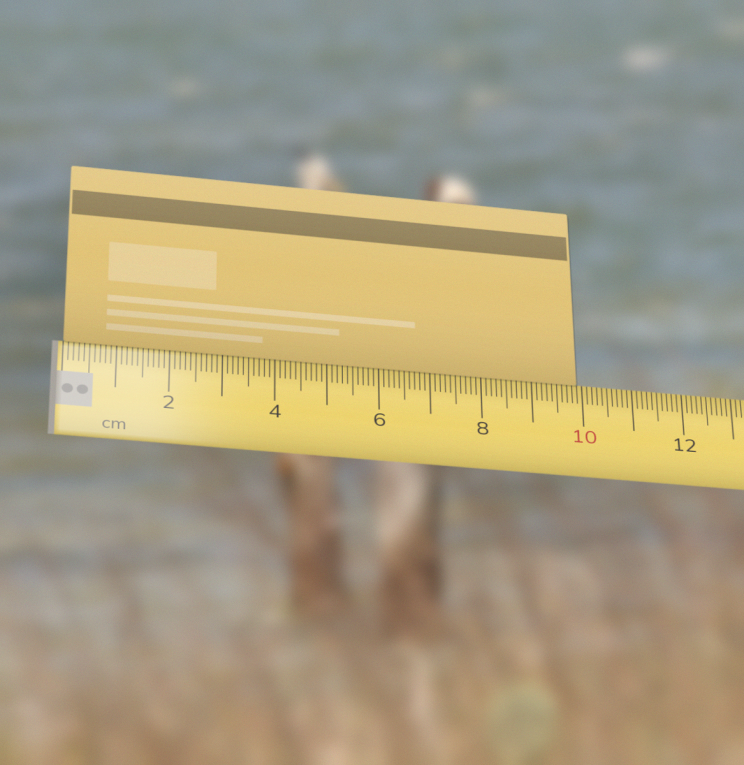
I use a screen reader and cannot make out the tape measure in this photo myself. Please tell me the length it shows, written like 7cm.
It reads 9.9cm
